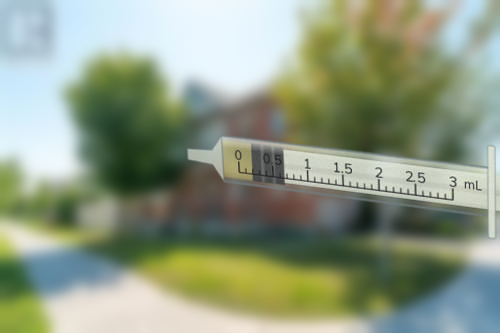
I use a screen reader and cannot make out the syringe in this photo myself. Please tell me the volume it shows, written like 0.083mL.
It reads 0.2mL
